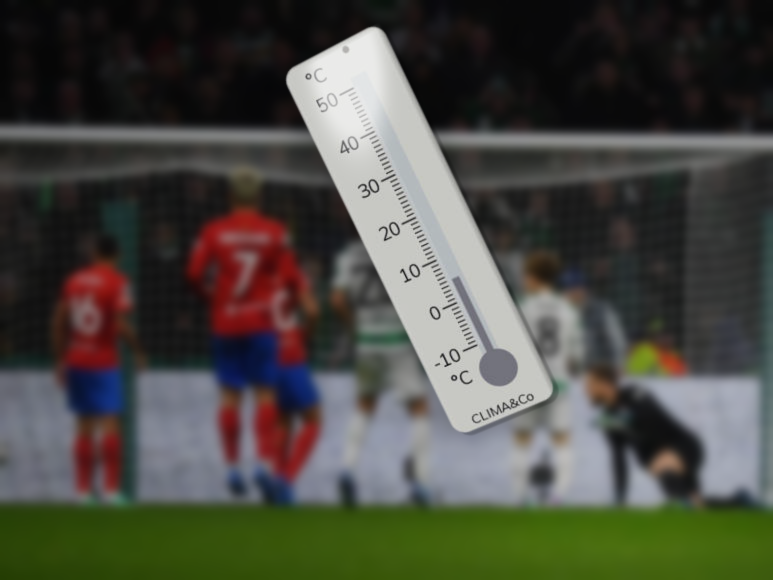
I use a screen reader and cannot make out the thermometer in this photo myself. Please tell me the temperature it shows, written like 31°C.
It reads 5°C
